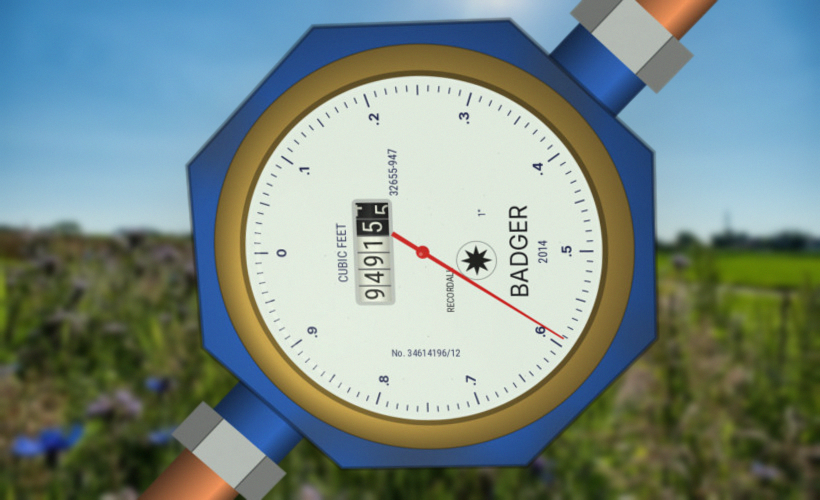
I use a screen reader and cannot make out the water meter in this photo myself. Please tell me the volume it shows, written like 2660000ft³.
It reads 949154.59ft³
